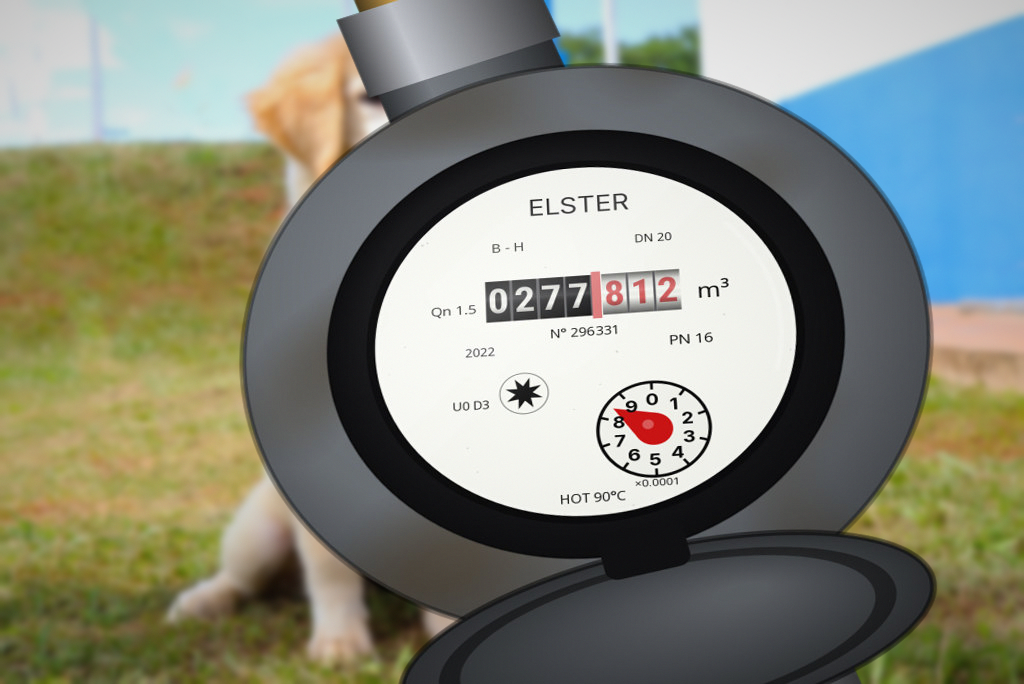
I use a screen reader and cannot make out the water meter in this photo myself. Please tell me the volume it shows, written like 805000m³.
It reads 277.8128m³
